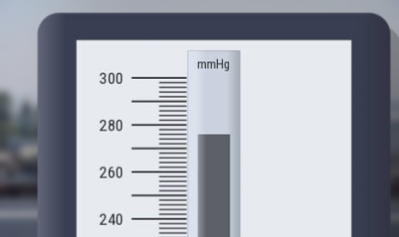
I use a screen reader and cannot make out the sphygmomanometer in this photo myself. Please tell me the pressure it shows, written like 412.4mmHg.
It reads 276mmHg
